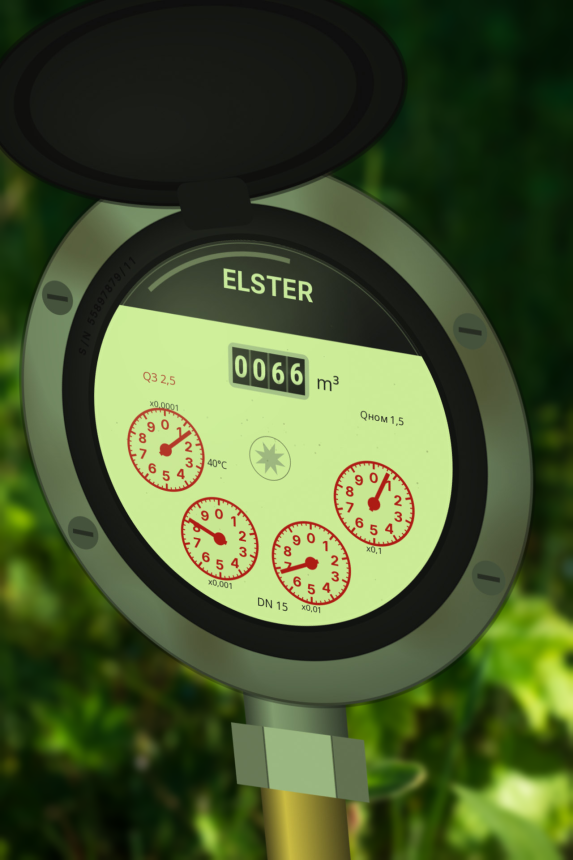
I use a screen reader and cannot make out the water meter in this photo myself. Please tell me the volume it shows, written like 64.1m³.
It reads 66.0681m³
